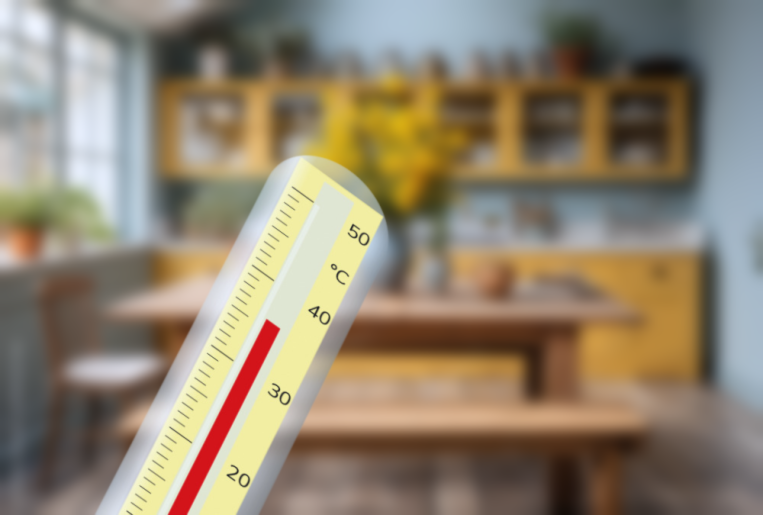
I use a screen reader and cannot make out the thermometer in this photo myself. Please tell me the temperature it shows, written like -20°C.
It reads 36°C
